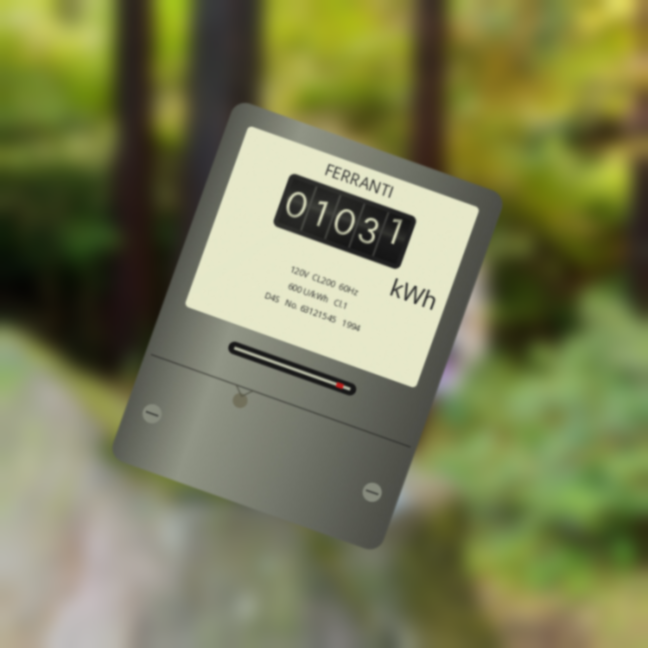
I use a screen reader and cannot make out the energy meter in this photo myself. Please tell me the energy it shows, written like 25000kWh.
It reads 1031kWh
